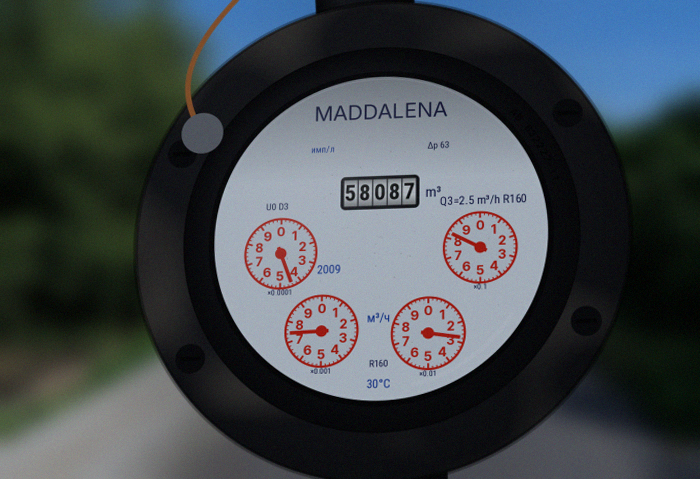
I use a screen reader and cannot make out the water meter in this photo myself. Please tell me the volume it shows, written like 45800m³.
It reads 58087.8274m³
